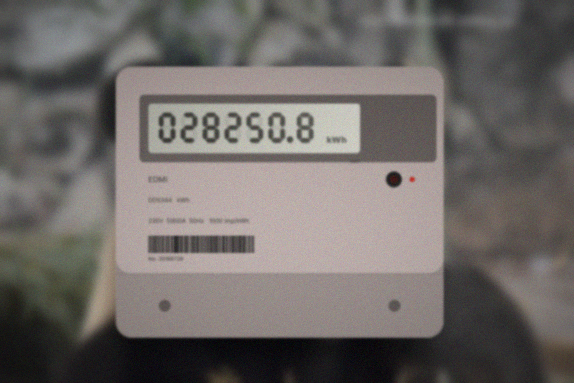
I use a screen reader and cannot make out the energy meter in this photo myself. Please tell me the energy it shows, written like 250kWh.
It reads 28250.8kWh
